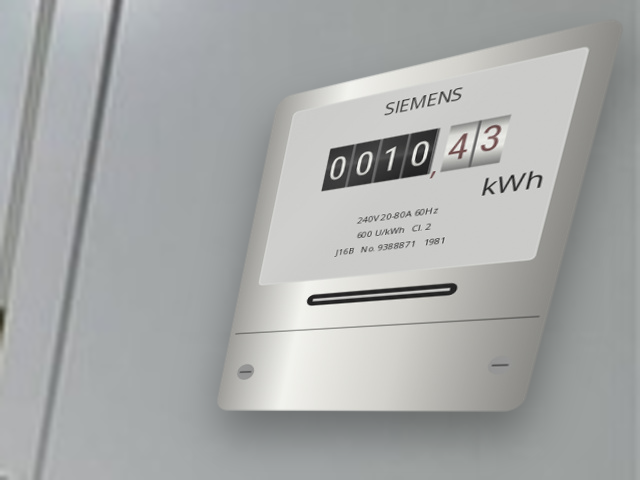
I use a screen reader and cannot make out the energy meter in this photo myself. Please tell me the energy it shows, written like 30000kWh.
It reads 10.43kWh
